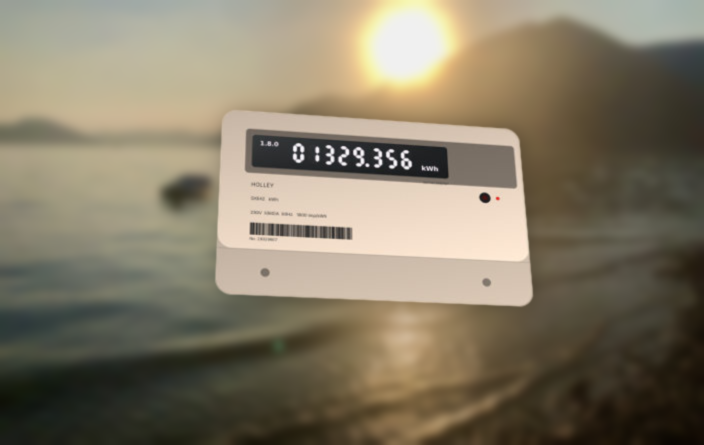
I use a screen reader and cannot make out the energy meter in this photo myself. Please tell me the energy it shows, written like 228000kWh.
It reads 1329.356kWh
